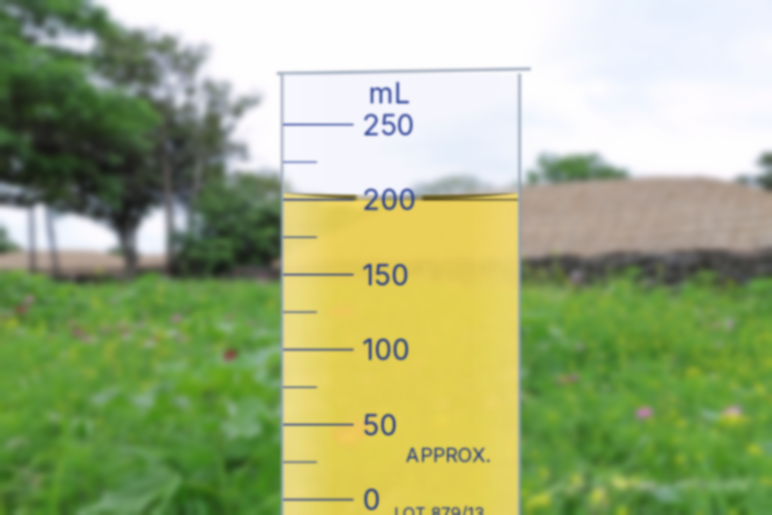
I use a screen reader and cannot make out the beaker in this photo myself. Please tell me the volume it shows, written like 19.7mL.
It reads 200mL
